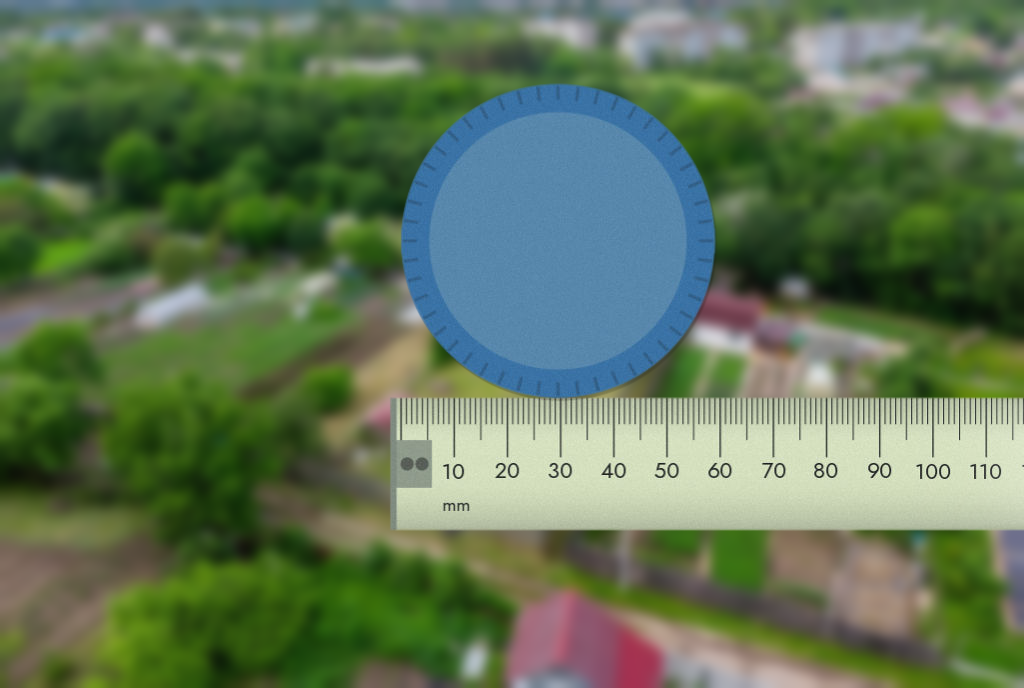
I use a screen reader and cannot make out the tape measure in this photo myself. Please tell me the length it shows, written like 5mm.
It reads 59mm
